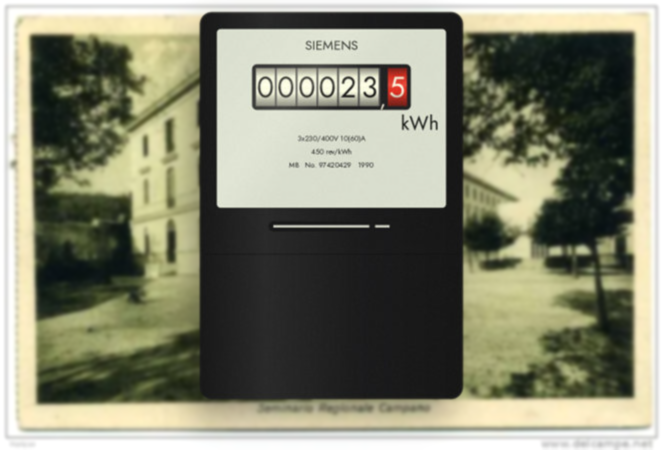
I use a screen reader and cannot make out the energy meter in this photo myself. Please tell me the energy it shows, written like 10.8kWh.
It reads 23.5kWh
